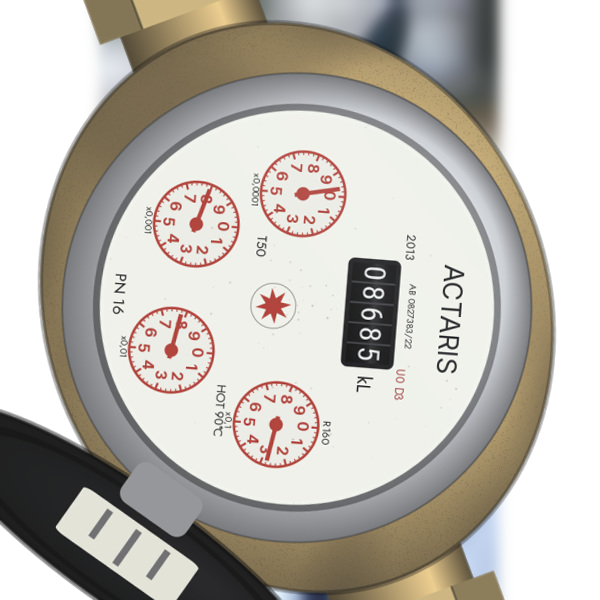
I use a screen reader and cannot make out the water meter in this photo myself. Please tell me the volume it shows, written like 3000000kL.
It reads 8685.2779kL
